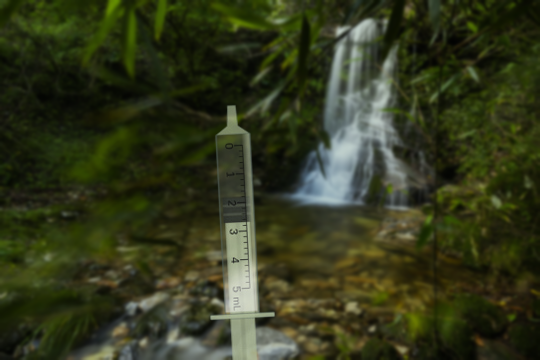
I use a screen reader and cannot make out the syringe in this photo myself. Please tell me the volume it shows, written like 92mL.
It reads 1.8mL
